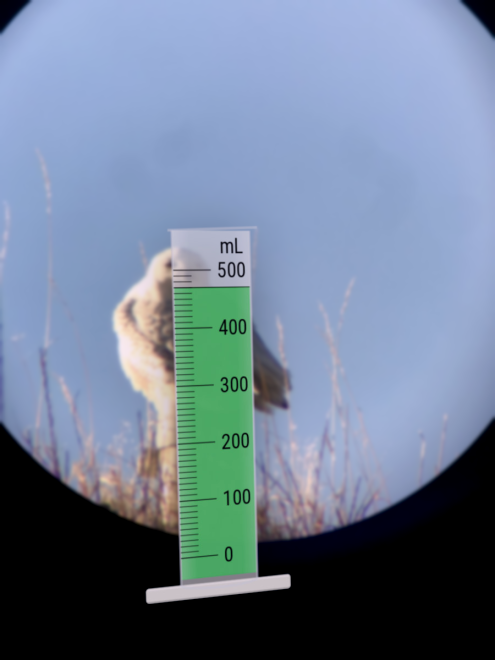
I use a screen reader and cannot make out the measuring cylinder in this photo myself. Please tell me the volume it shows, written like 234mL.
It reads 470mL
